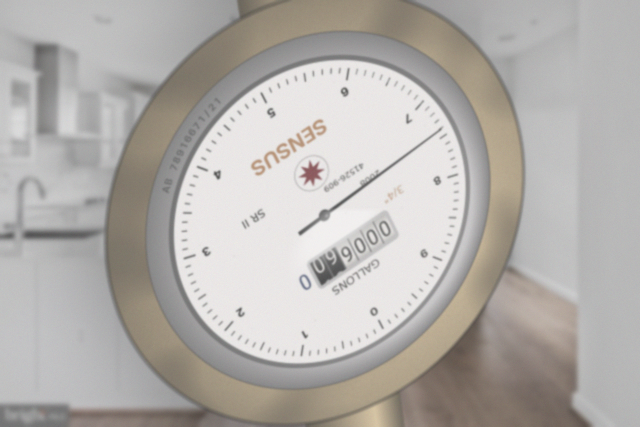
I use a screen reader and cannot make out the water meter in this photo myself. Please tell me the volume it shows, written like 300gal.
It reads 6597.4gal
